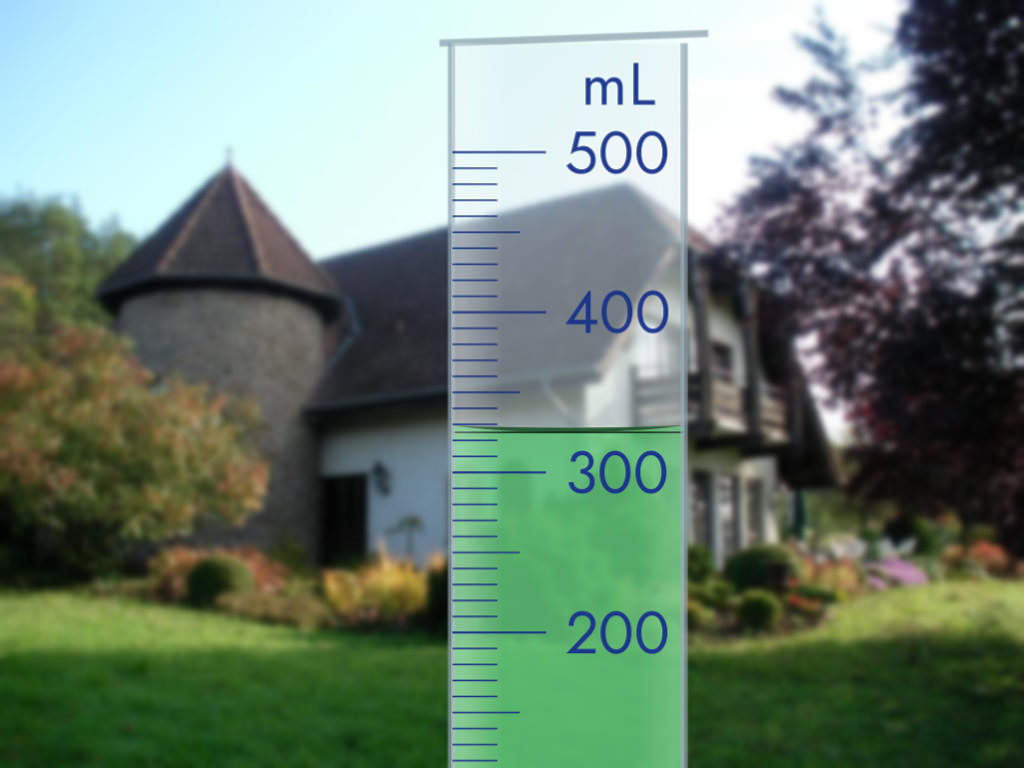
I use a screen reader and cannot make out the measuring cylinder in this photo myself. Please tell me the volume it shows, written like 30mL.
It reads 325mL
